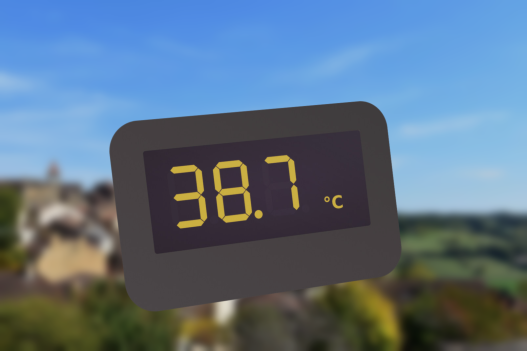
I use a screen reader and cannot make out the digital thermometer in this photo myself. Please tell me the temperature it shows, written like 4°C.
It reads 38.7°C
